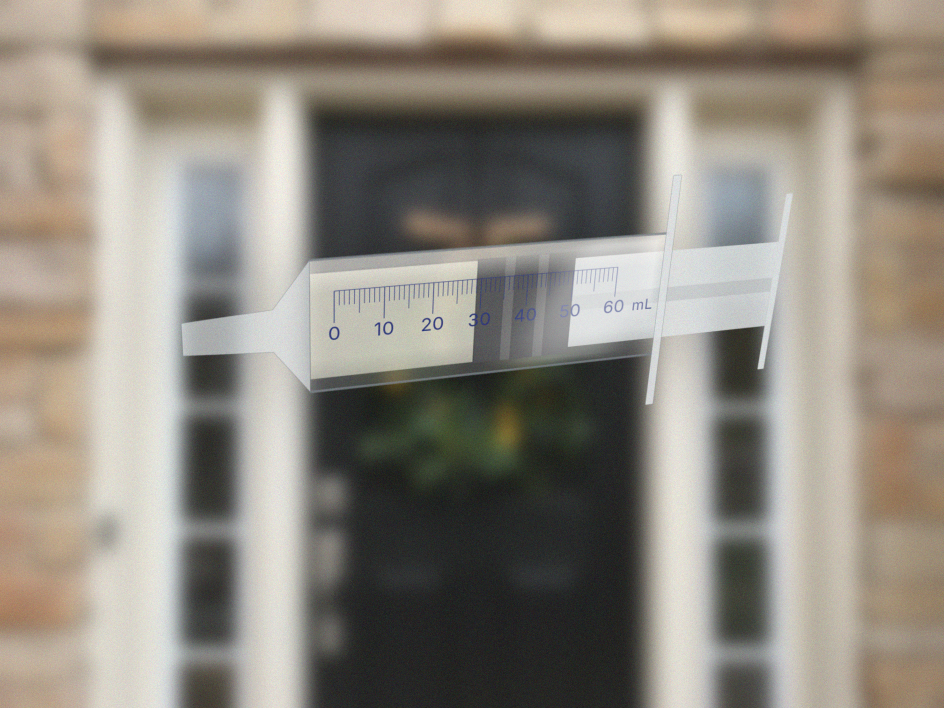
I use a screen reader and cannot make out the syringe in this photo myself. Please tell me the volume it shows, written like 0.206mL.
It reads 29mL
